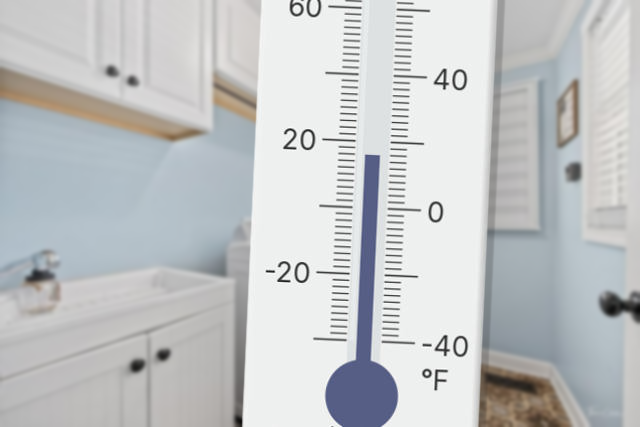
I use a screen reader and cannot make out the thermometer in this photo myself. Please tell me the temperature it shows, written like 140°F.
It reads 16°F
